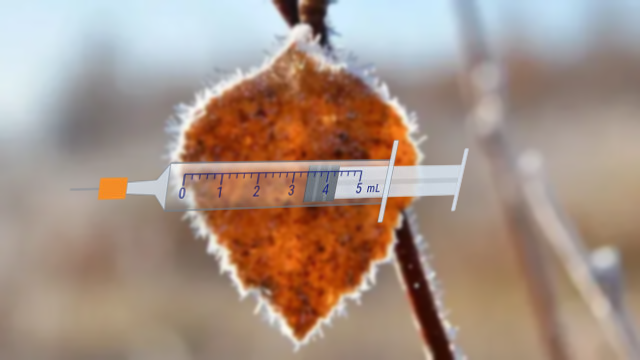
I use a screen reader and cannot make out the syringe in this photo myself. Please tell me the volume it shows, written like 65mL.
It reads 3.4mL
